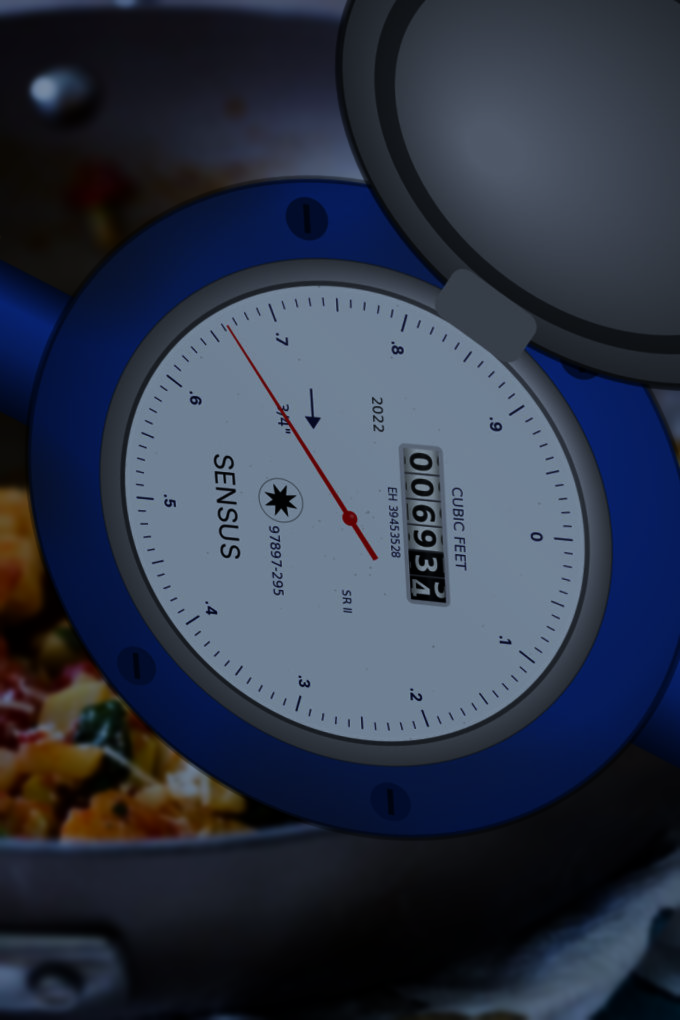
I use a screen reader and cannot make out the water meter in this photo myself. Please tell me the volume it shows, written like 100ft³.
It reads 6933.66ft³
